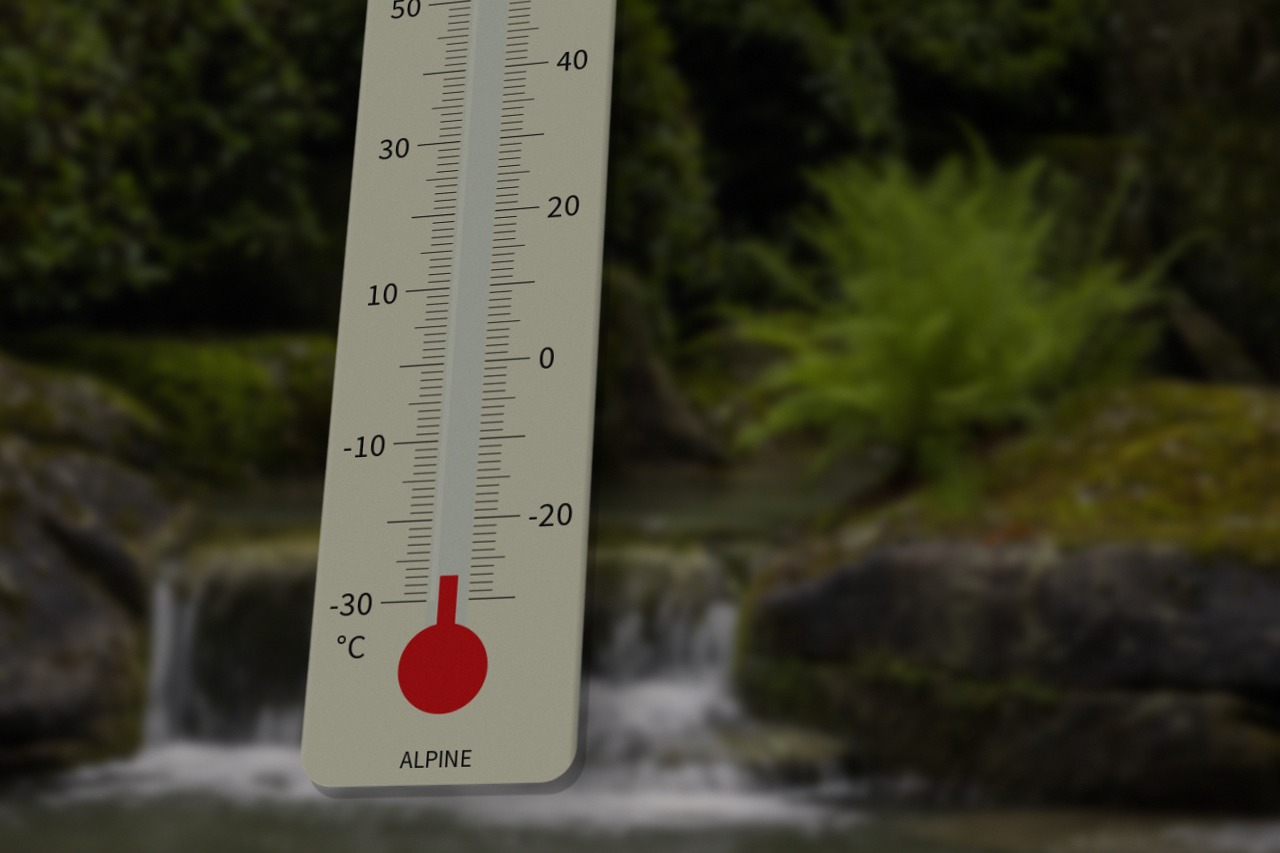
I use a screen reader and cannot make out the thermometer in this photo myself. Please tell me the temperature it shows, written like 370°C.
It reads -27°C
